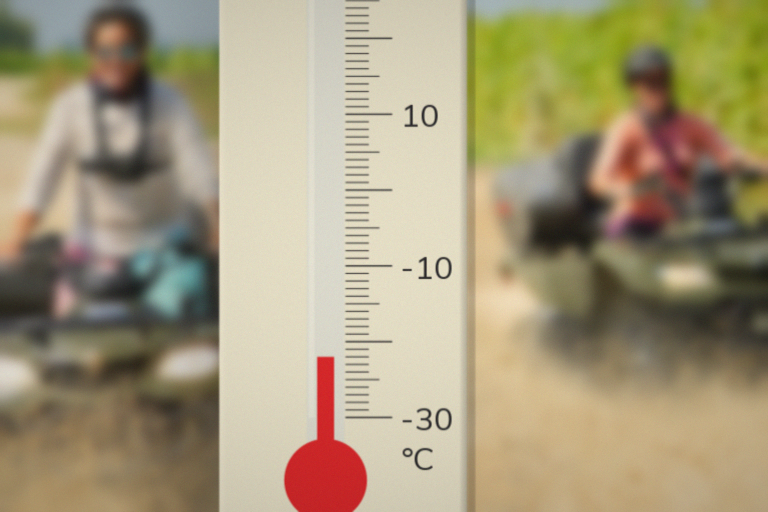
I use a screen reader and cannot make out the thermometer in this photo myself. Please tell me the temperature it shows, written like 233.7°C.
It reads -22°C
